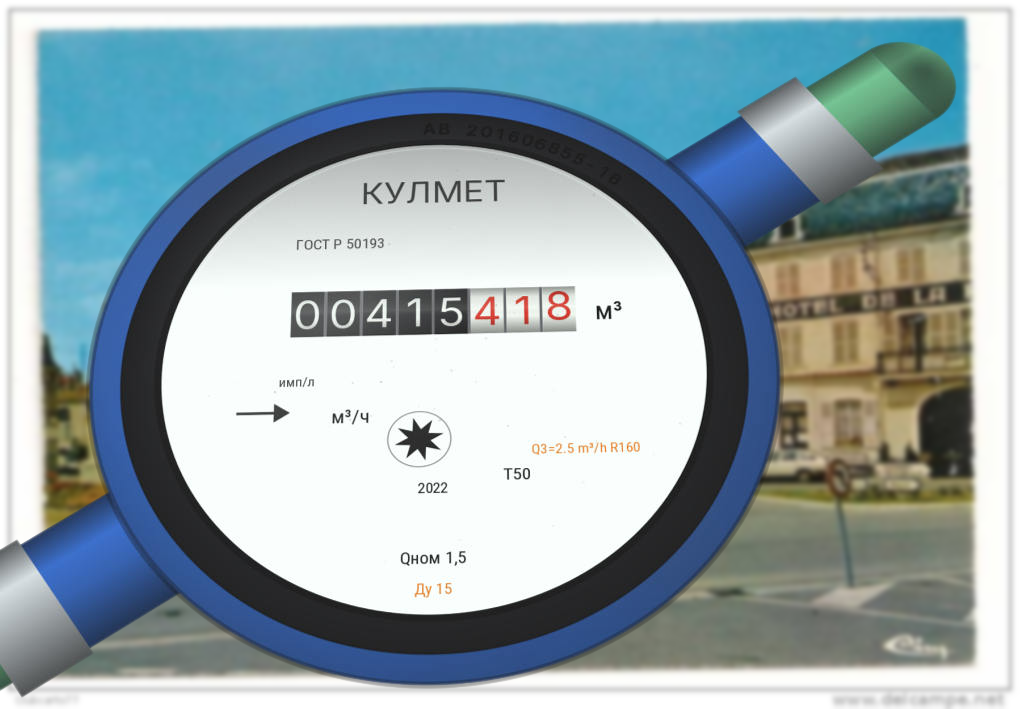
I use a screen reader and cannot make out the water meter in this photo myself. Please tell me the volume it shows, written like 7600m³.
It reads 415.418m³
